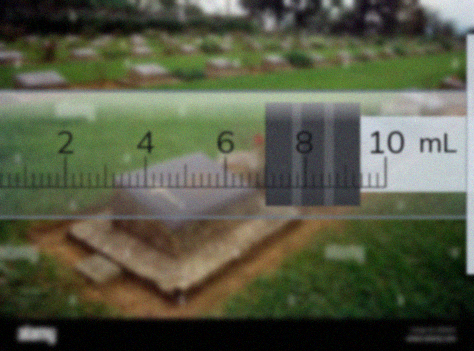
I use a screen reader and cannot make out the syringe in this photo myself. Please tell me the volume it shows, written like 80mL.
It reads 7mL
